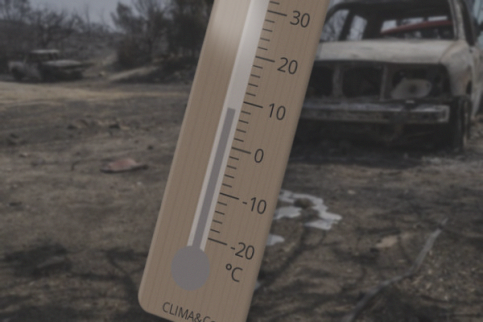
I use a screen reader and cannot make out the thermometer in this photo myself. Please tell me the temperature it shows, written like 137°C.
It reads 8°C
